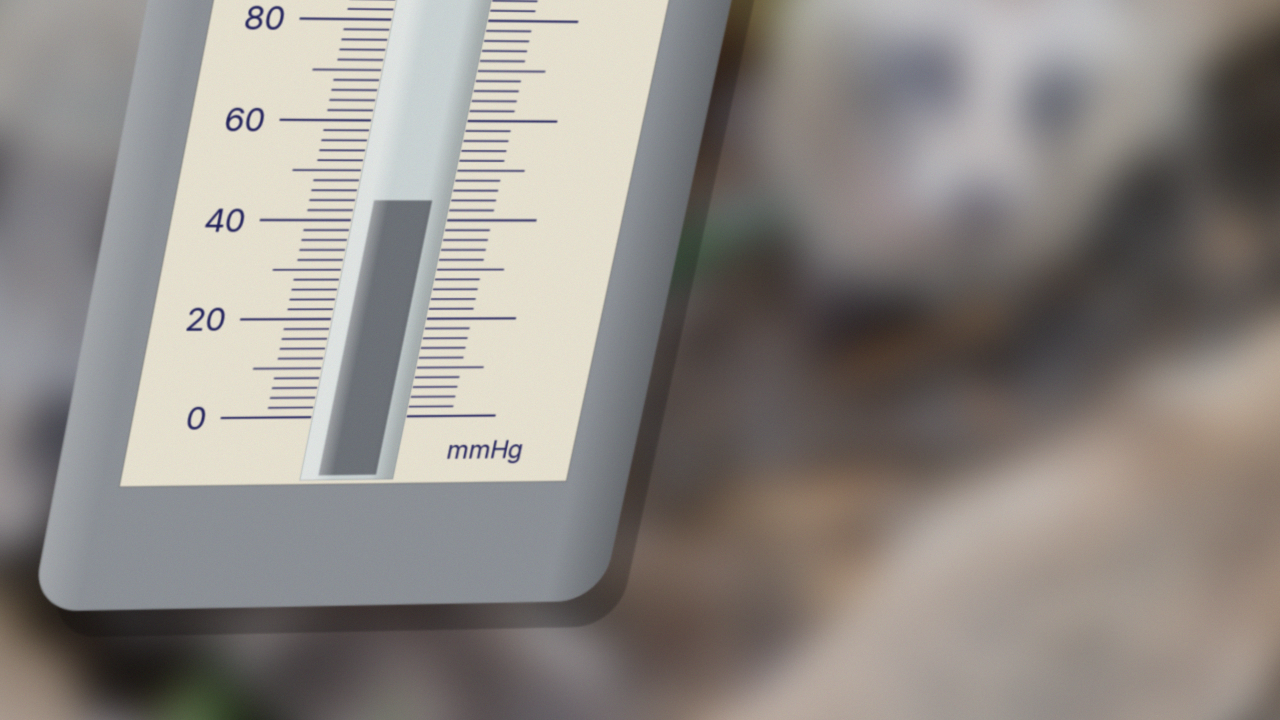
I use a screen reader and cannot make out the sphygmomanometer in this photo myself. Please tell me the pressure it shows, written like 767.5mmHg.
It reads 44mmHg
